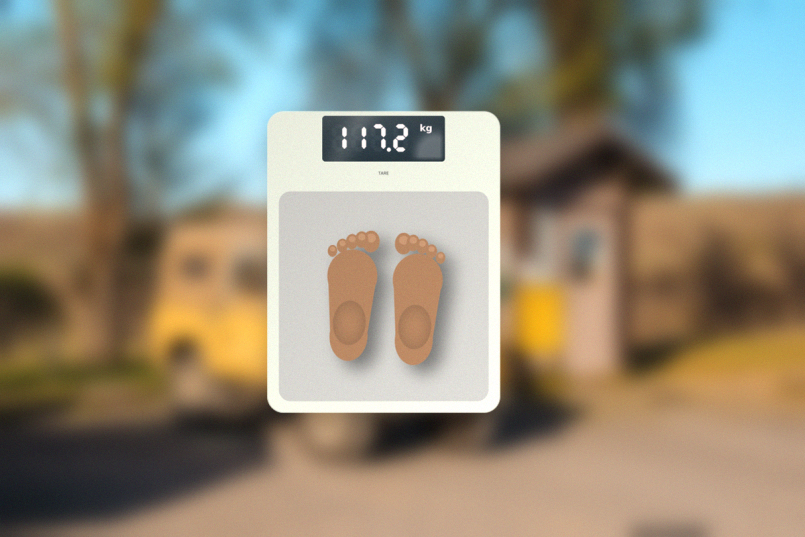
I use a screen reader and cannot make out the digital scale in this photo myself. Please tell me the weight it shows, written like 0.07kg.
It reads 117.2kg
